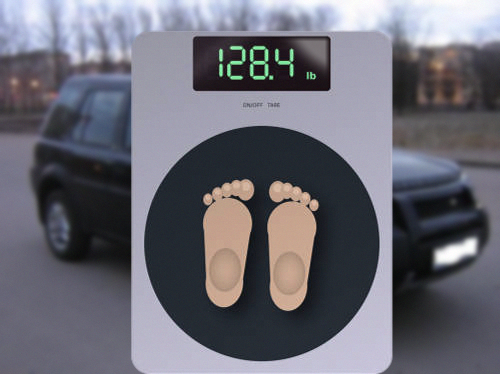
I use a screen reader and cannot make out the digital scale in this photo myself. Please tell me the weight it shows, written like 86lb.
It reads 128.4lb
